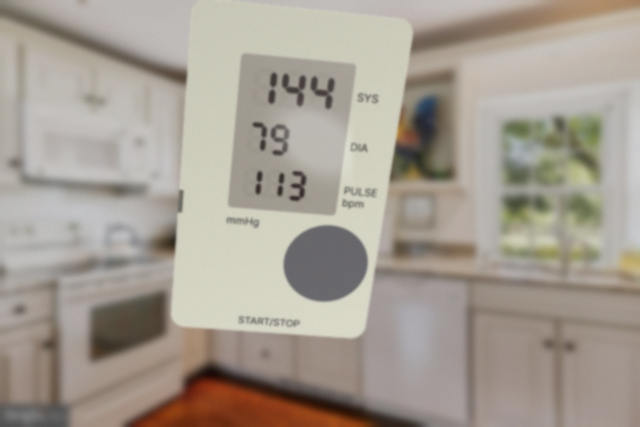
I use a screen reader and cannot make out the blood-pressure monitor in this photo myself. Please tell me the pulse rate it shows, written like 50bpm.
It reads 113bpm
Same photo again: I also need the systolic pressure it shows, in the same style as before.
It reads 144mmHg
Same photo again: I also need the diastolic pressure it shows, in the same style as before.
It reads 79mmHg
